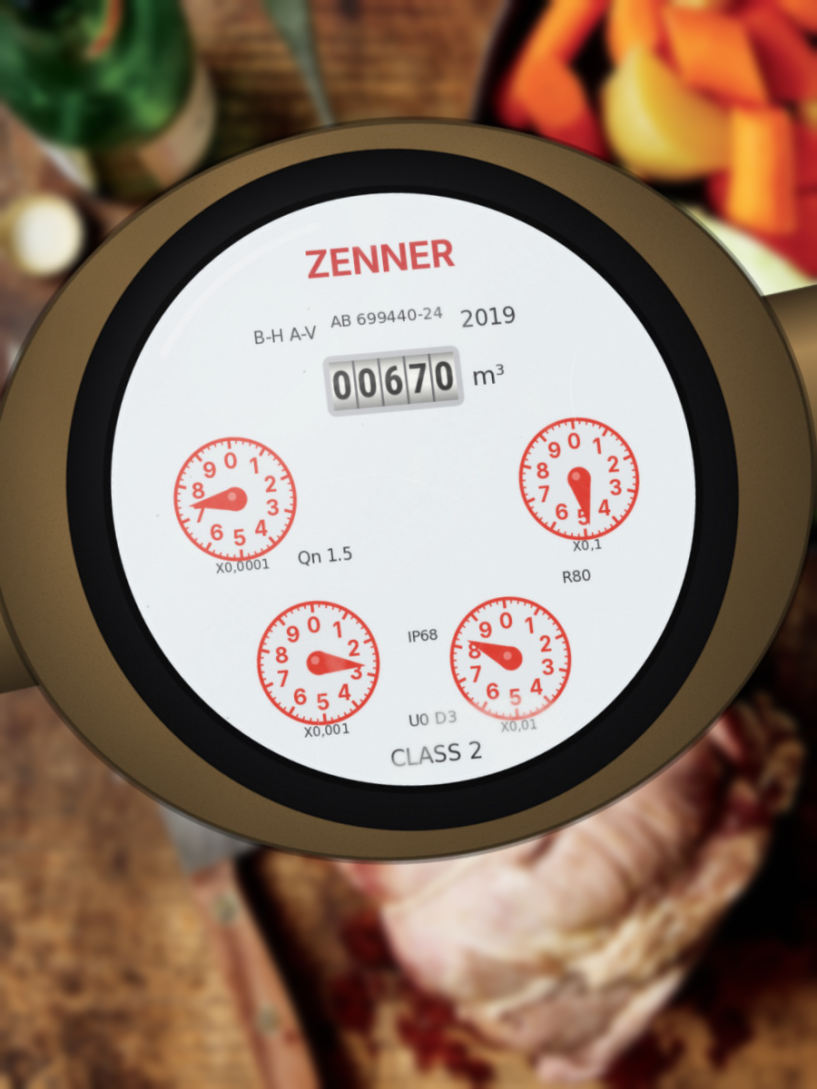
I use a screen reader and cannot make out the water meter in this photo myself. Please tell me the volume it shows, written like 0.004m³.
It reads 670.4827m³
